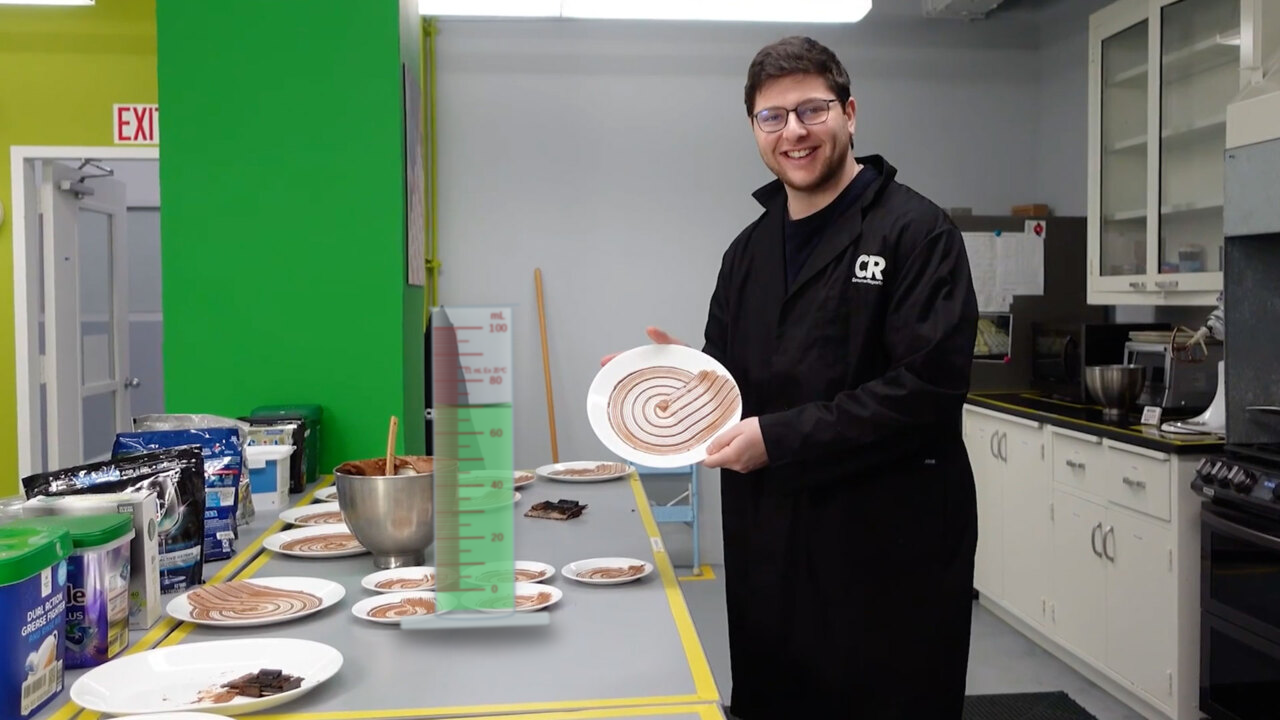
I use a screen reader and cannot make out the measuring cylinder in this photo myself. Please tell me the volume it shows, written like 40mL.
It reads 70mL
